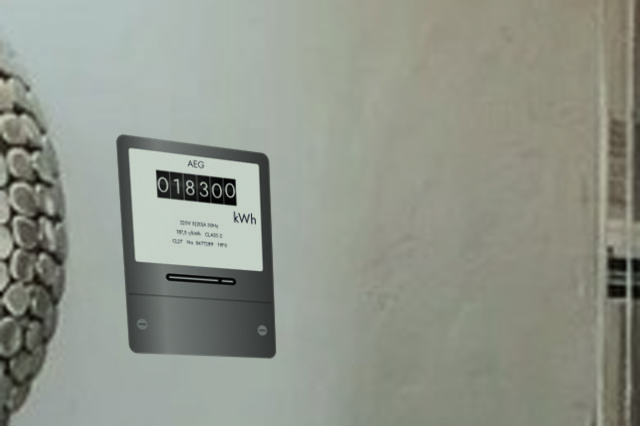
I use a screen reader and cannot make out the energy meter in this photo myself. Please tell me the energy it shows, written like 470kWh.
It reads 18300kWh
